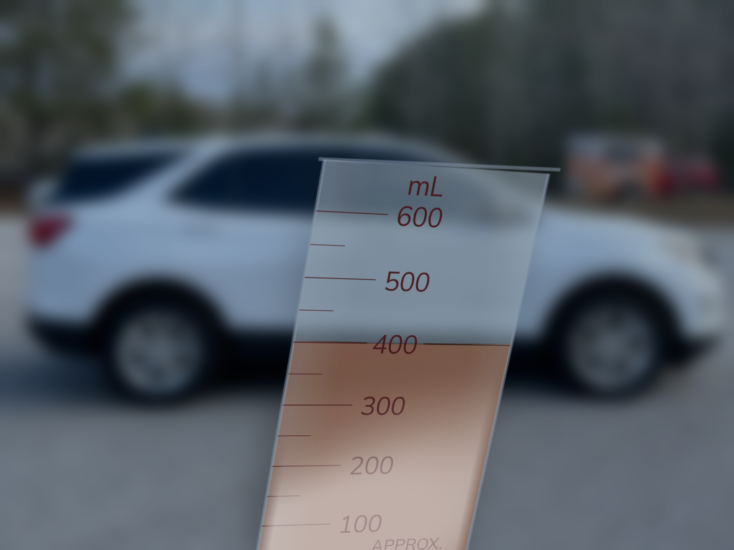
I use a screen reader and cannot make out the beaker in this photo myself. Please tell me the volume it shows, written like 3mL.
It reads 400mL
